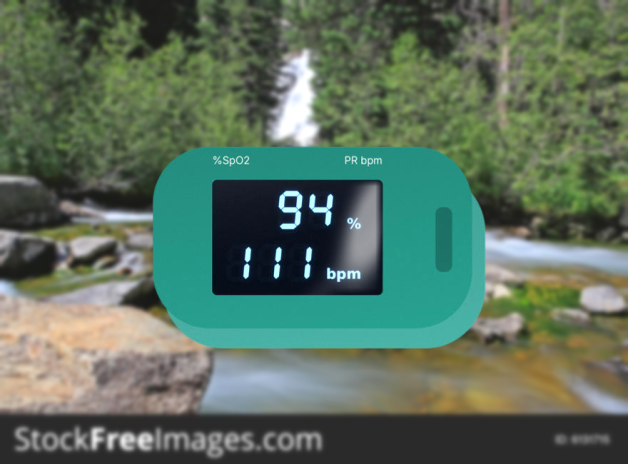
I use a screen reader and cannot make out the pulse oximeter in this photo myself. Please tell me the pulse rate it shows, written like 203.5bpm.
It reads 111bpm
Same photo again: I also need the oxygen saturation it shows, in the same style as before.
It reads 94%
